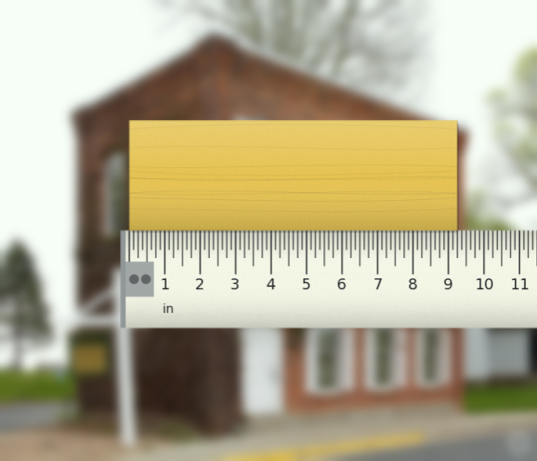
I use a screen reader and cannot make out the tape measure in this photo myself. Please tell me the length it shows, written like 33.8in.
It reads 9.25in
